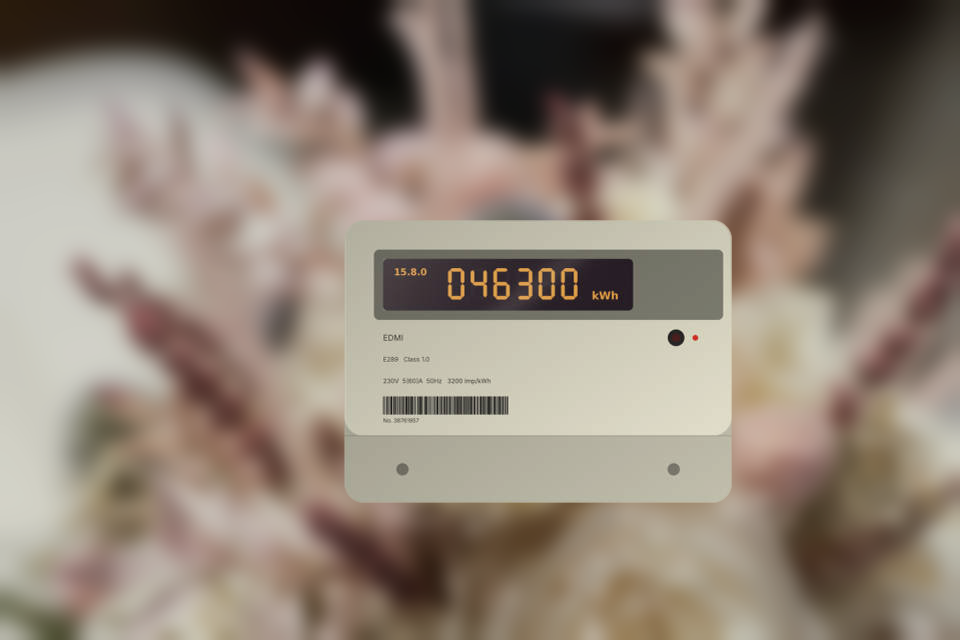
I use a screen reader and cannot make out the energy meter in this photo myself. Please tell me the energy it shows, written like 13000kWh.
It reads 46300kWh
